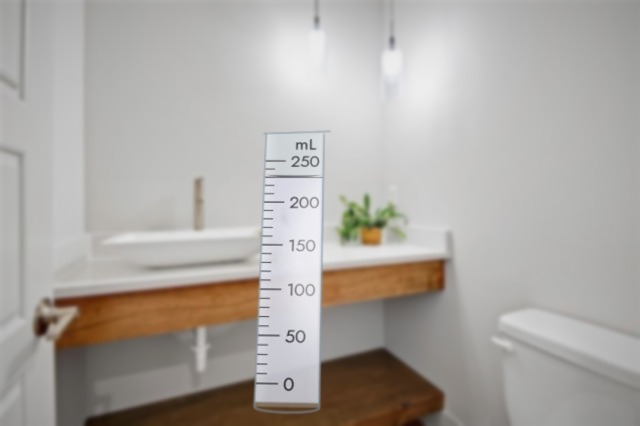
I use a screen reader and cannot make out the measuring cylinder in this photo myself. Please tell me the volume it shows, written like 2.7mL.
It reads 230mL
